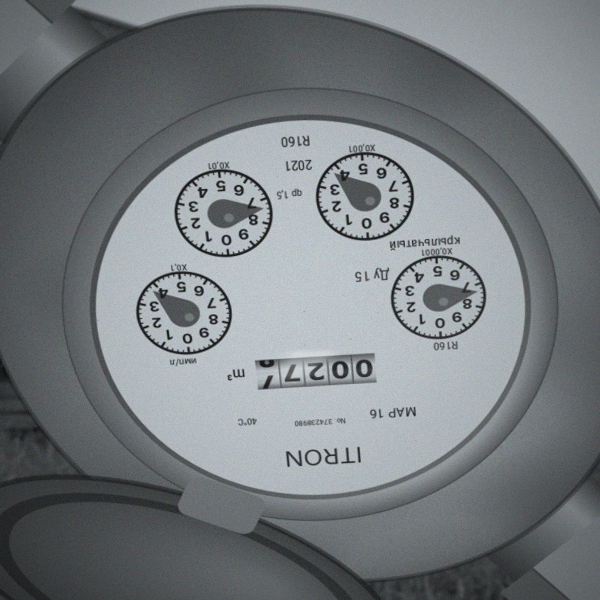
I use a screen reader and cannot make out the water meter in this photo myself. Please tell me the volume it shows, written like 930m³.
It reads 277.3737m³
